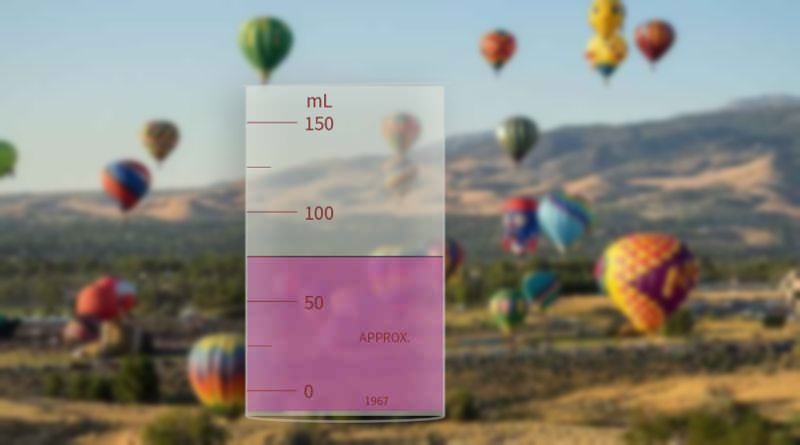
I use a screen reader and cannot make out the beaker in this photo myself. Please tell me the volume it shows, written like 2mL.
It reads 75mL
